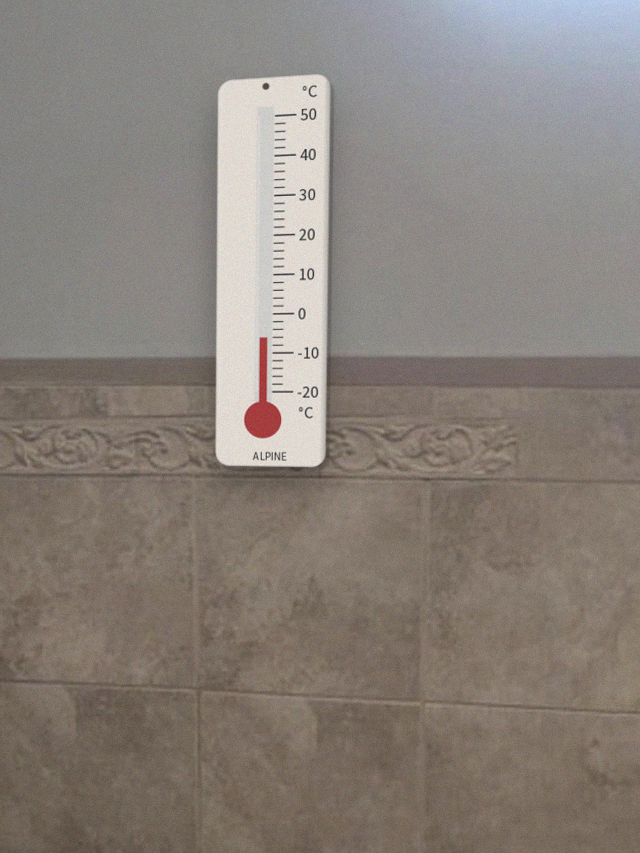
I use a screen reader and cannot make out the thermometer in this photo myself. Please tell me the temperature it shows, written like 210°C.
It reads -6°C
